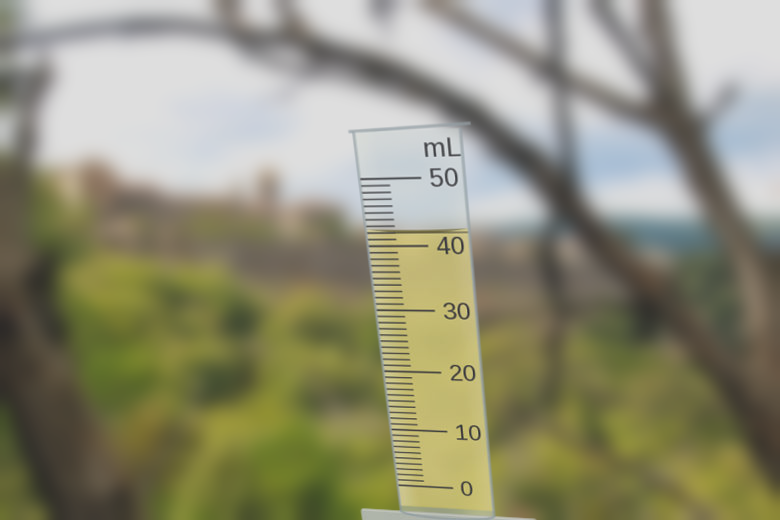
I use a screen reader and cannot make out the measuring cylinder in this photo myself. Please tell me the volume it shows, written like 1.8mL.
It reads 42mL
